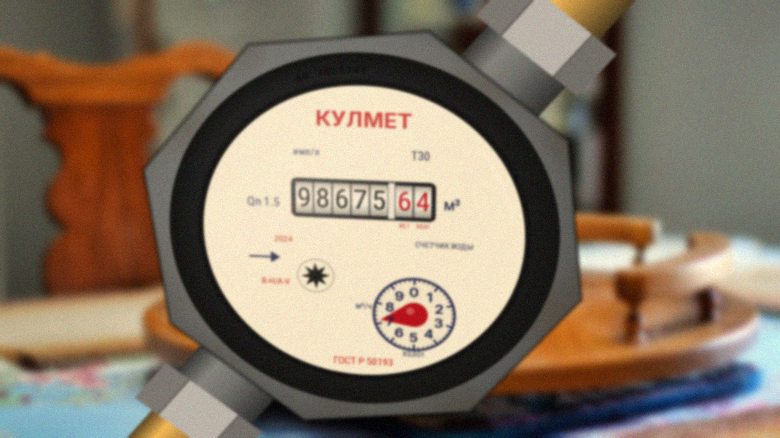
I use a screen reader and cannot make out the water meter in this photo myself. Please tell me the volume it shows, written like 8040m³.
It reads 98675.647m³
